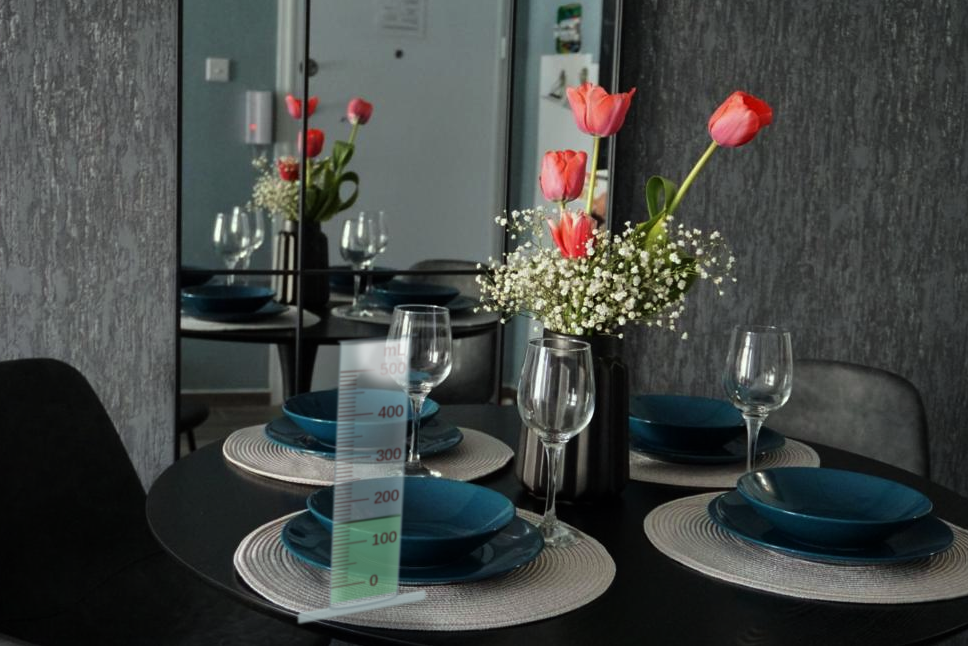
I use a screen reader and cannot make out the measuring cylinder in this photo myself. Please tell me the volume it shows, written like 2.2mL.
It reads 150mL
